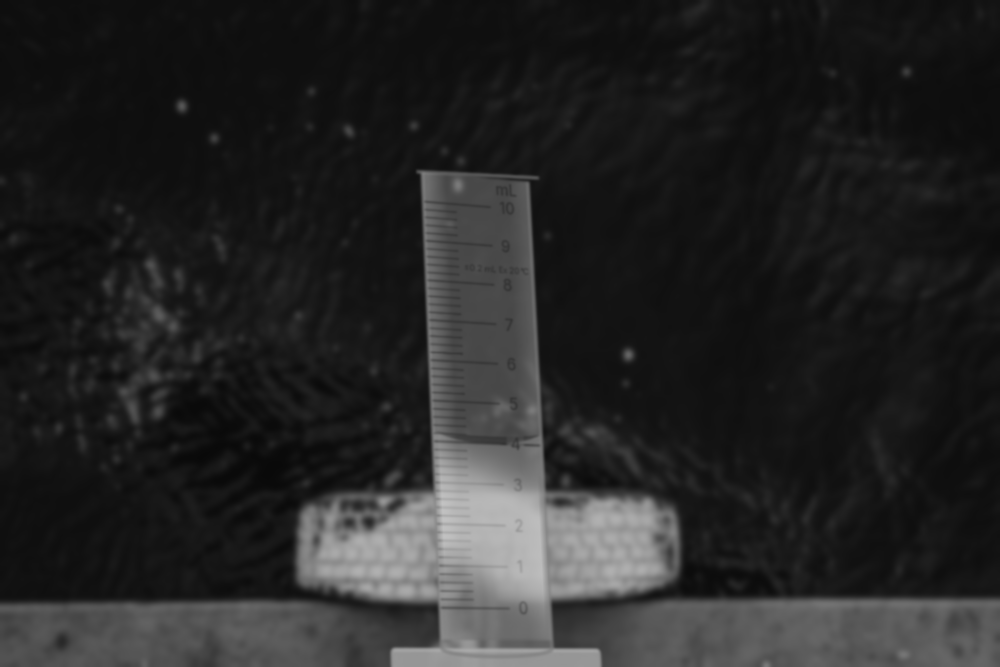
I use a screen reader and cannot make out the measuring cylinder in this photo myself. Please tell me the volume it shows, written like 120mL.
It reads 4mL
